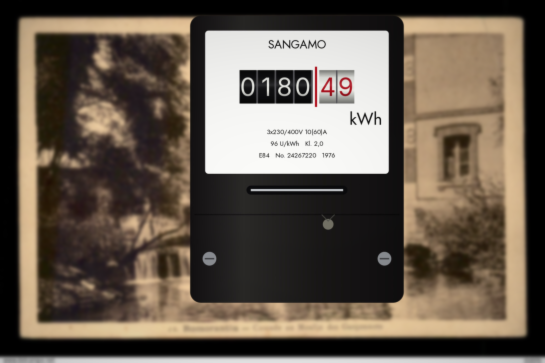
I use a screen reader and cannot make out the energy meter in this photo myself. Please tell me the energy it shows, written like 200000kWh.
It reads 180.49kWh
